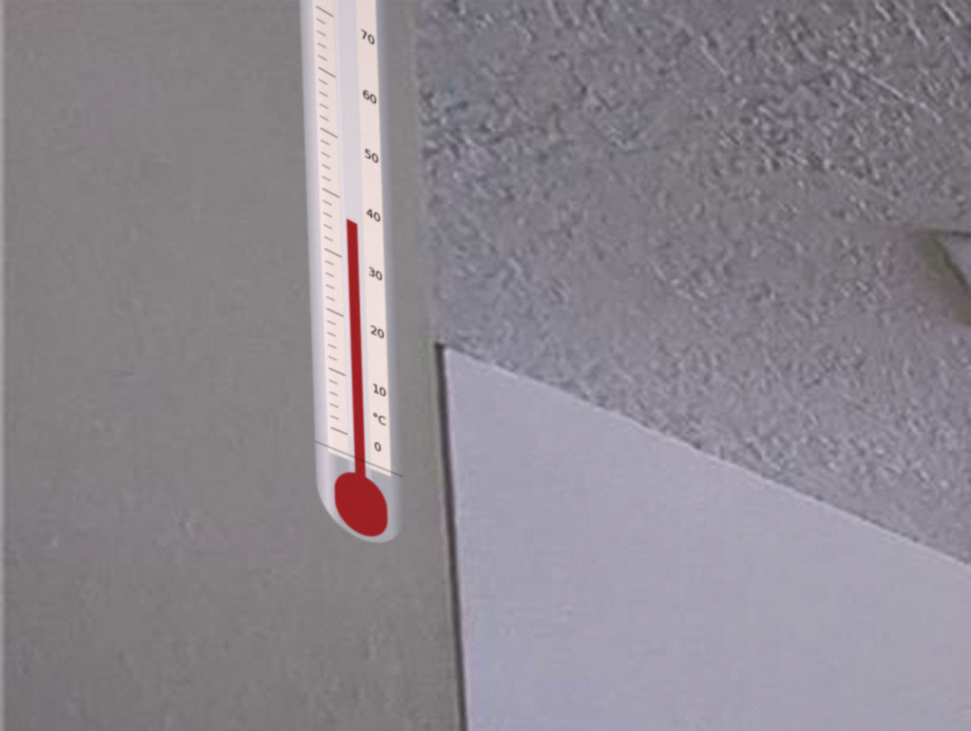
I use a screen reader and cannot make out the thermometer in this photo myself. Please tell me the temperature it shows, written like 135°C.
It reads 37°C
